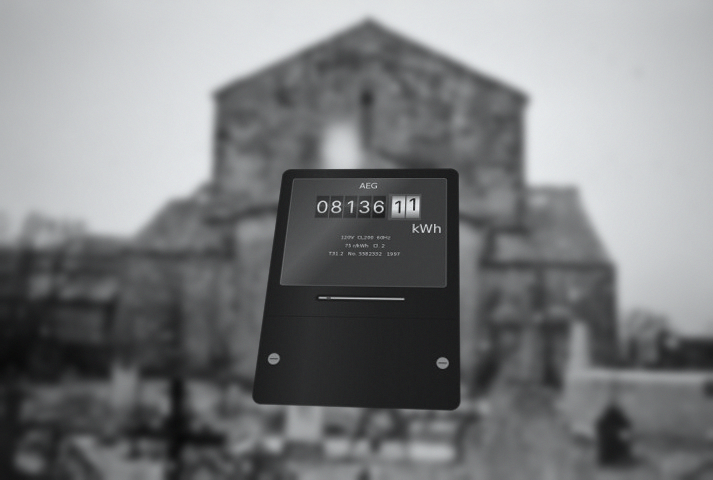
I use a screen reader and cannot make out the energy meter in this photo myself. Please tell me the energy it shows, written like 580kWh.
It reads 8136.11kWh
